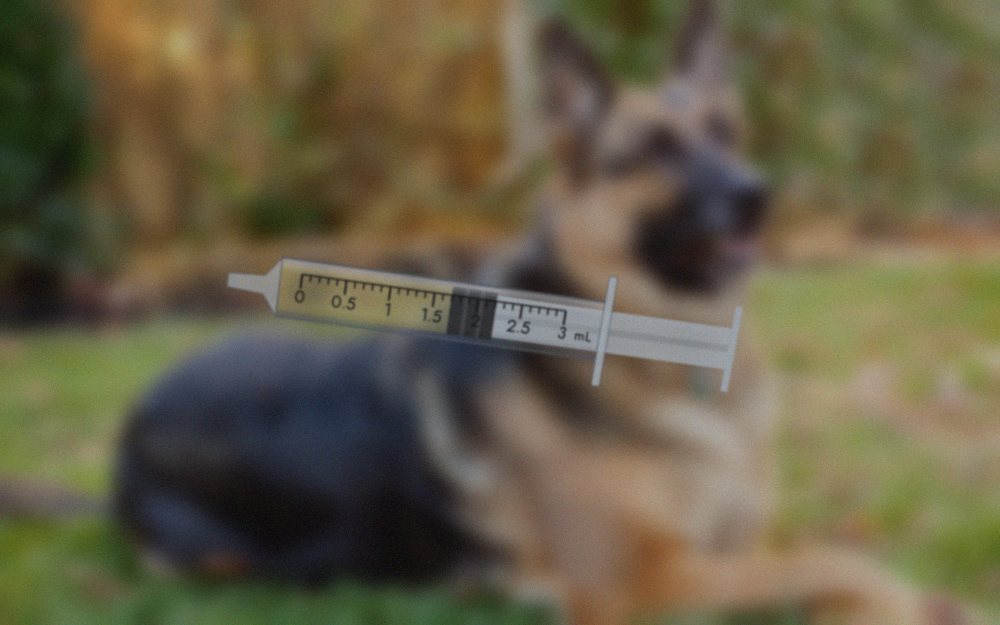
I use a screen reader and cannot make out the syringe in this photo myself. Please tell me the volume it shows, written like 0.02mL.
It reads 1.7mL
